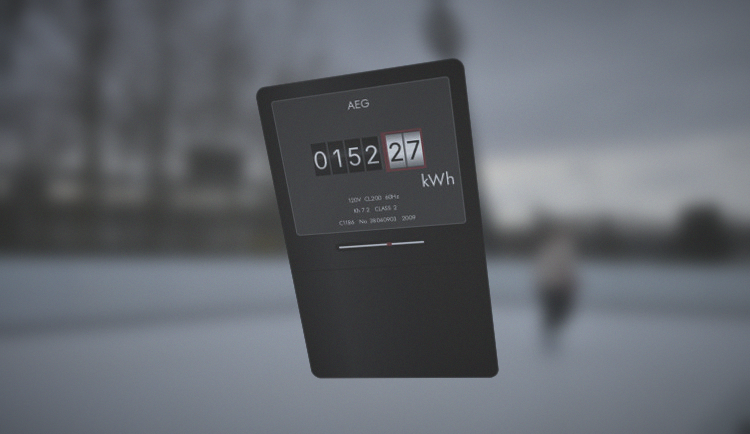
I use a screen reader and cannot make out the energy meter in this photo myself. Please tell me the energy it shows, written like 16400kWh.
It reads 152.27kWh
